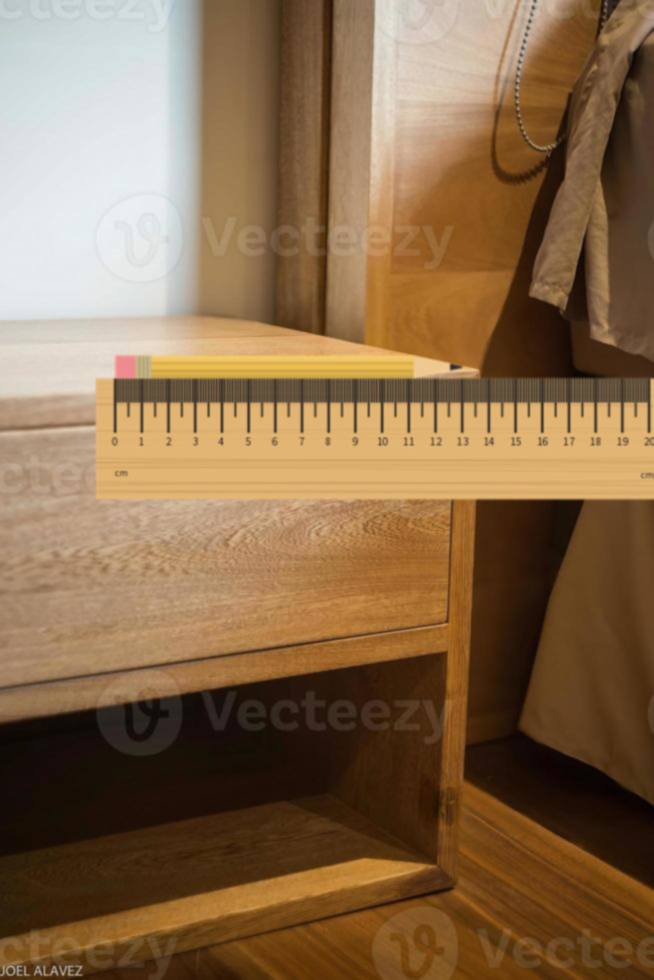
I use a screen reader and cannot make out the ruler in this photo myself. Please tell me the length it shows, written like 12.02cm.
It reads 13cm
